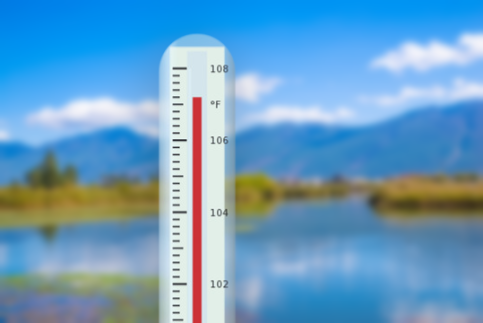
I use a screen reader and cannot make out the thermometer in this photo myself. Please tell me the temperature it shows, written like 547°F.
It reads 107.2°F
